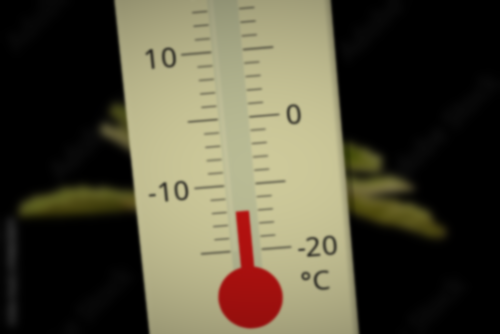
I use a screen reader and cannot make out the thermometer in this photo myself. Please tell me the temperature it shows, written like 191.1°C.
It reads -14°C
